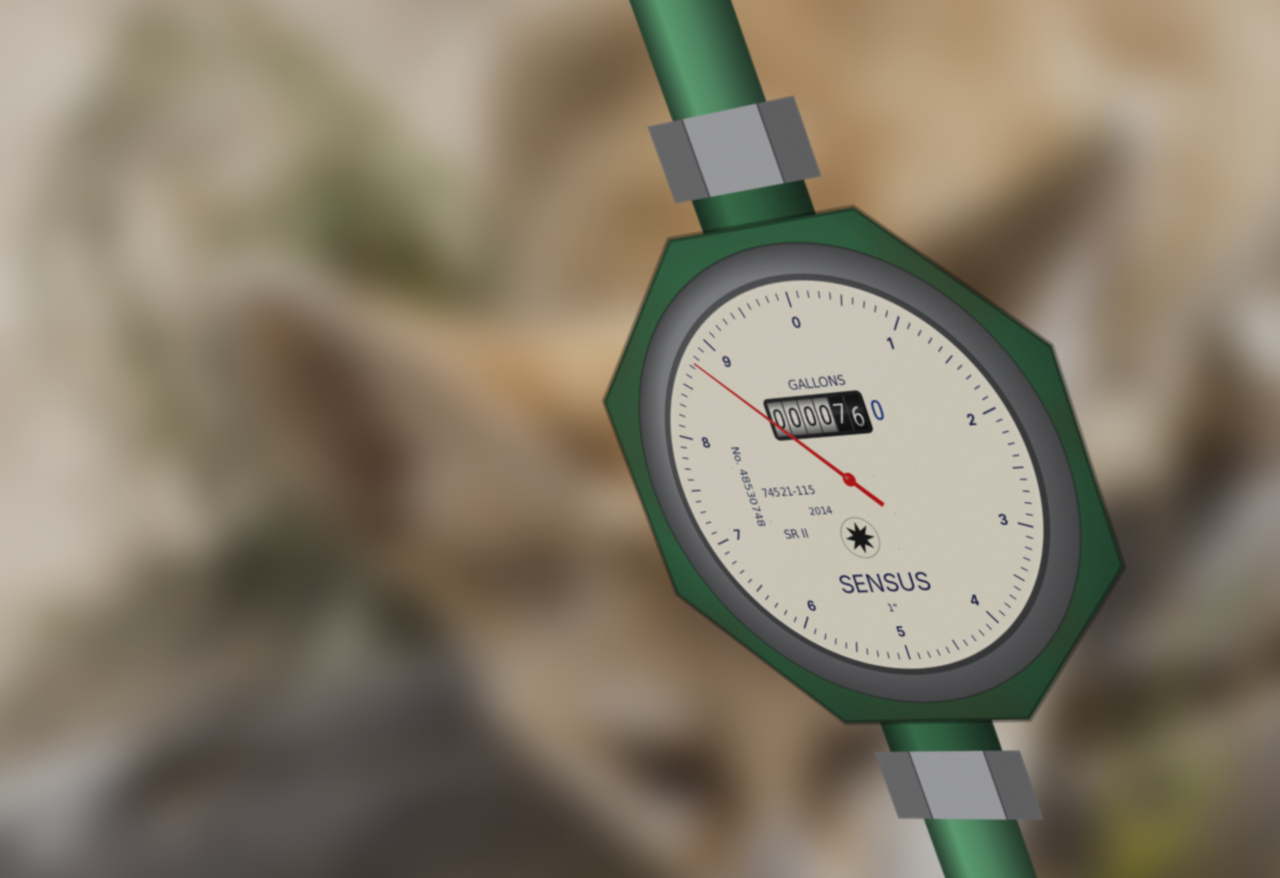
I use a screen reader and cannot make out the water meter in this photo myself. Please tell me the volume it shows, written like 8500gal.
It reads 758.7gal
